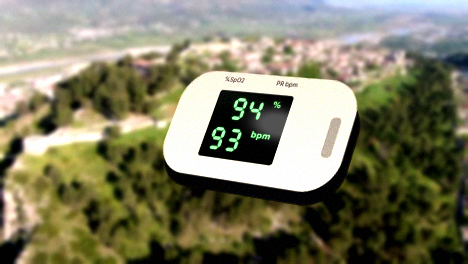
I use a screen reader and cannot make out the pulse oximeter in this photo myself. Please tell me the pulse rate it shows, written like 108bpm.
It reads 93bpm
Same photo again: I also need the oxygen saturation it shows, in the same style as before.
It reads 94%
